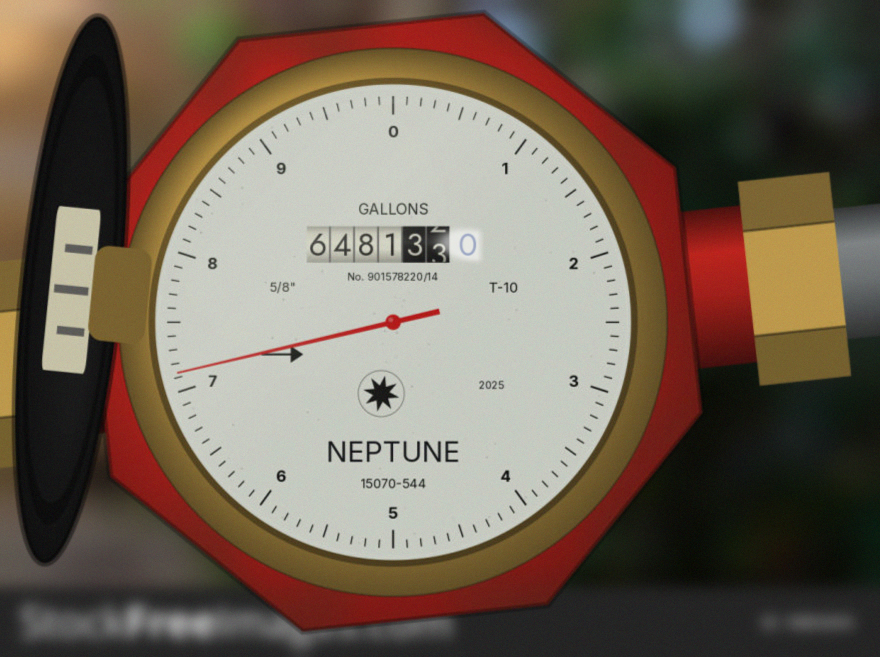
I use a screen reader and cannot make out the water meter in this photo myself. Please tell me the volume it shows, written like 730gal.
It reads 6481327.1gal
